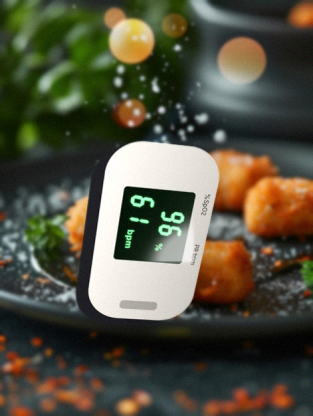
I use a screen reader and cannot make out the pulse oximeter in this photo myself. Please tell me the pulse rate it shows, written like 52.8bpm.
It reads 61bpm
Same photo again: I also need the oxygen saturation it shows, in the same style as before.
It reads 96%
